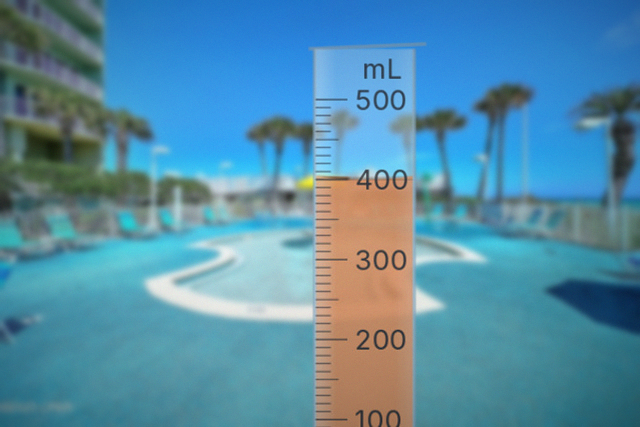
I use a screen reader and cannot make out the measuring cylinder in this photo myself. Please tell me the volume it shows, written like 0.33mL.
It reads 400mL
